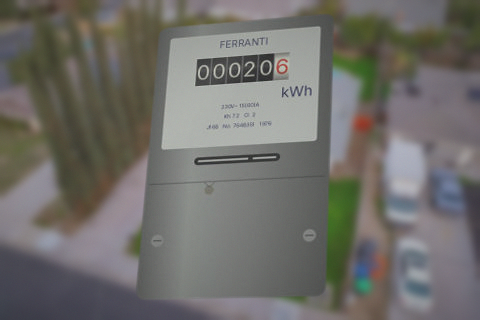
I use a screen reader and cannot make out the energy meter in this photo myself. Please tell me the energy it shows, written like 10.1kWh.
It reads 20.6kWh
